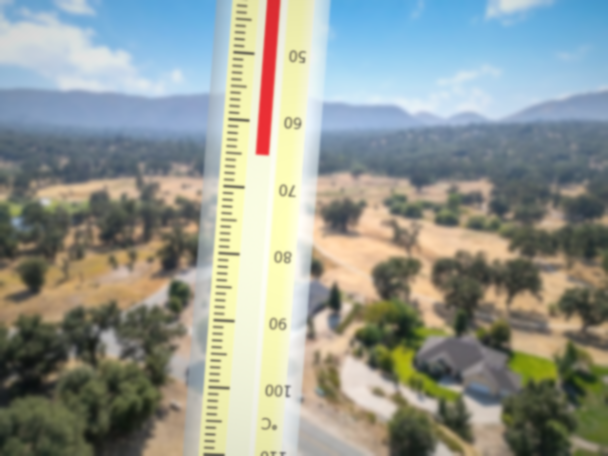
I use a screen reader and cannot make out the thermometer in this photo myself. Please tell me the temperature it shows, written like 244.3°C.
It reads 65°C
